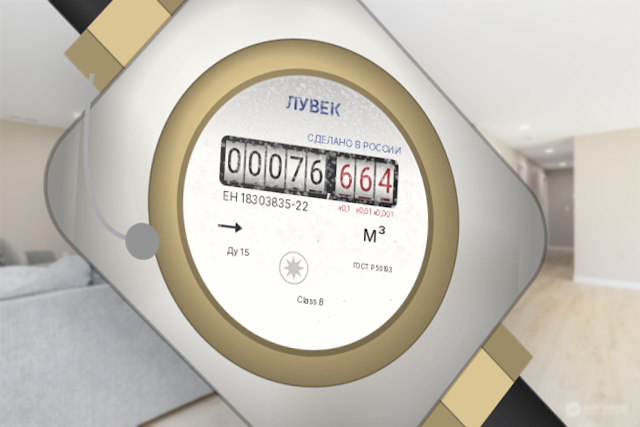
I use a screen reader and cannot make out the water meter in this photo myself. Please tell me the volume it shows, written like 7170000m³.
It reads 76.664m³
